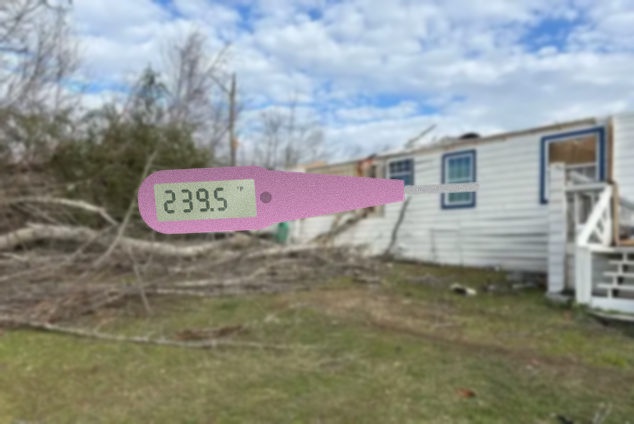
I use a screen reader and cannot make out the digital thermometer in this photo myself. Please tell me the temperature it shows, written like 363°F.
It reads 239.5°F
